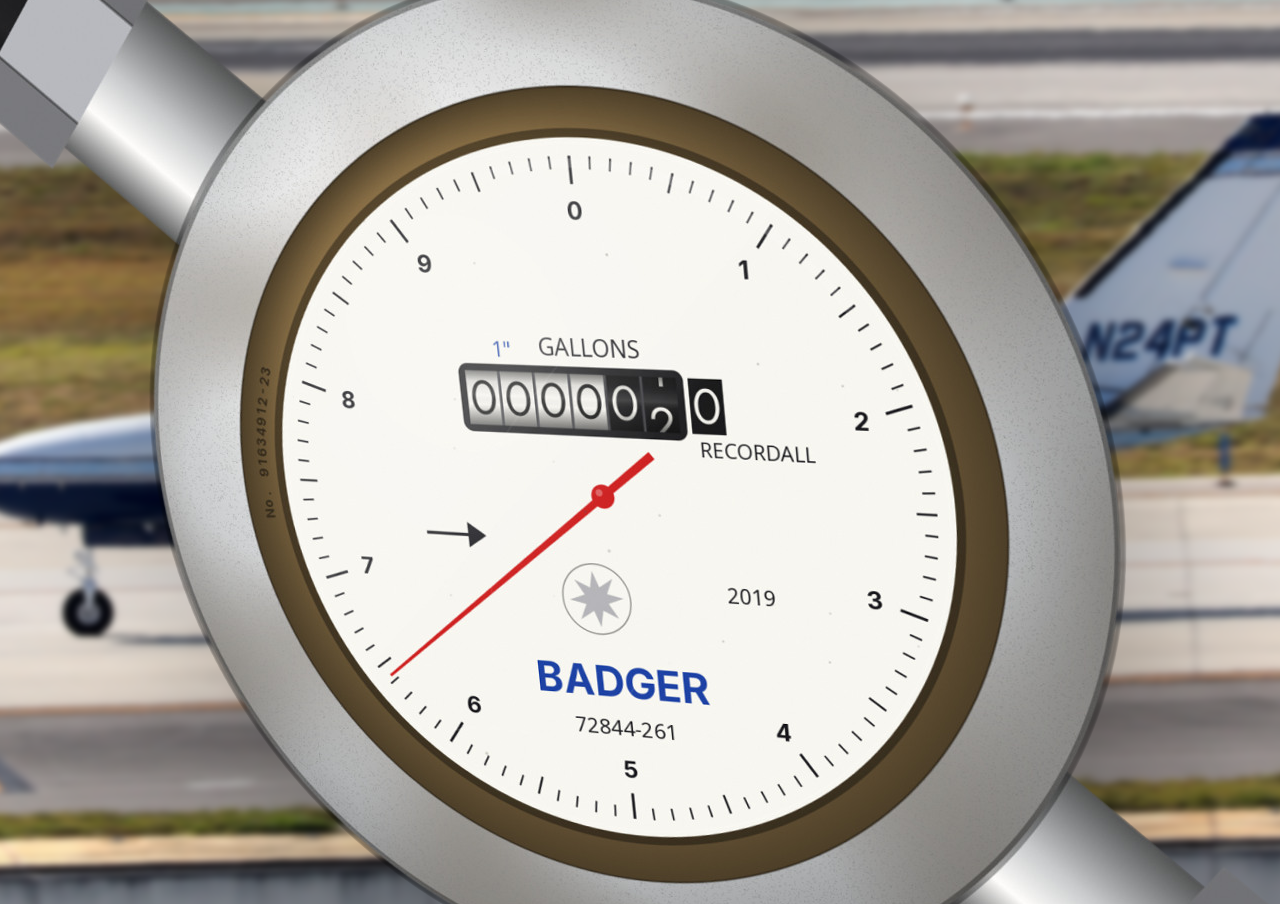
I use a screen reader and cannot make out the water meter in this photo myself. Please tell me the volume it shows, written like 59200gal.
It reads 16.4gal
